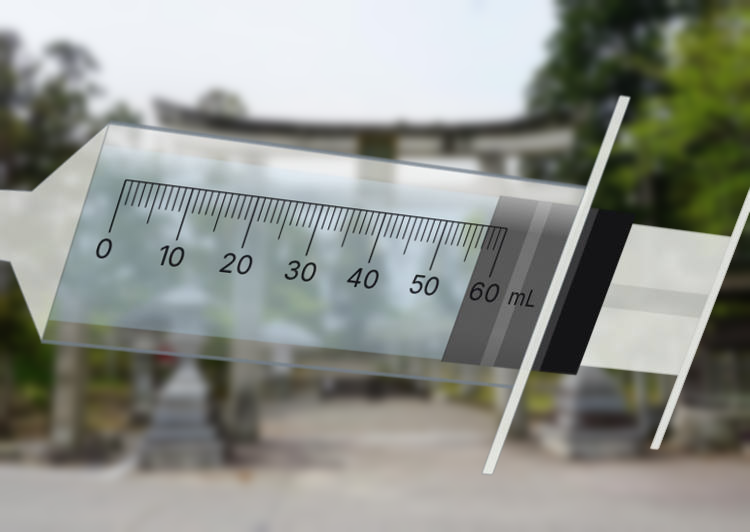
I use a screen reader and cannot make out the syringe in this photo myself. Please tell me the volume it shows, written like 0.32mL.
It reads 57mL
